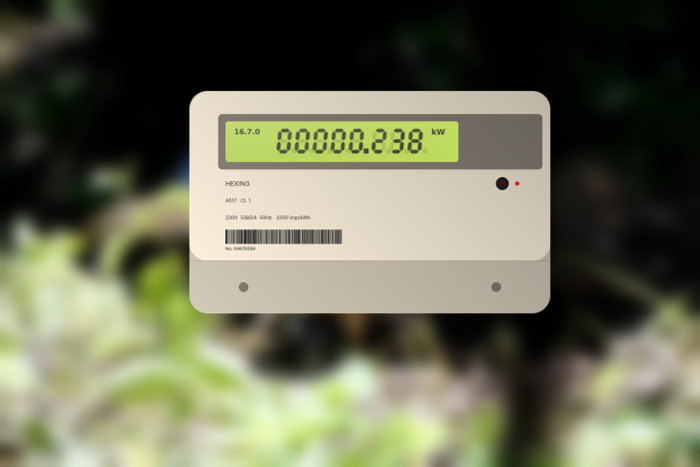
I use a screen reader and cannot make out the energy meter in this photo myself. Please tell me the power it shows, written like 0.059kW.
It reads 0.238kW
